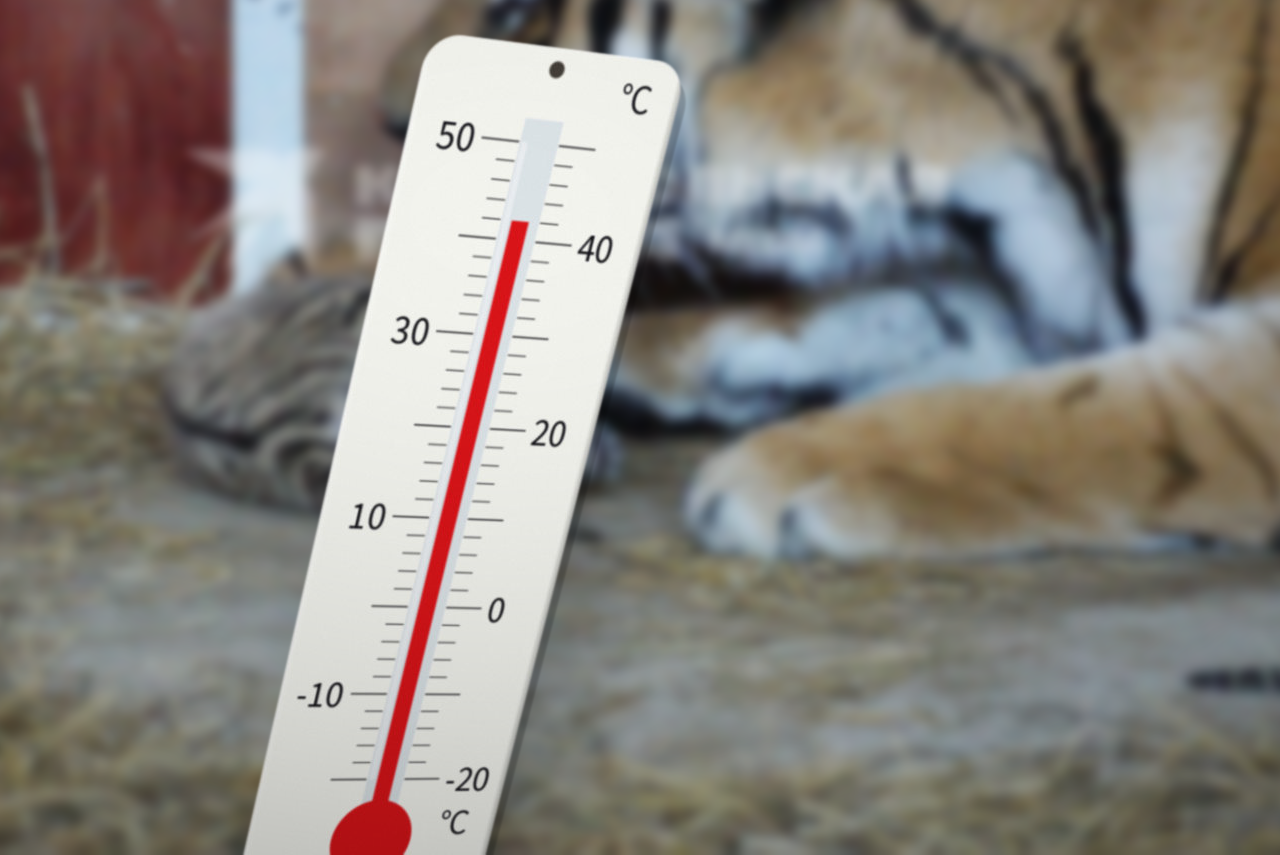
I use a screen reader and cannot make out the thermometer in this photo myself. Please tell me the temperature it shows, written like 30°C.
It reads 42°C
